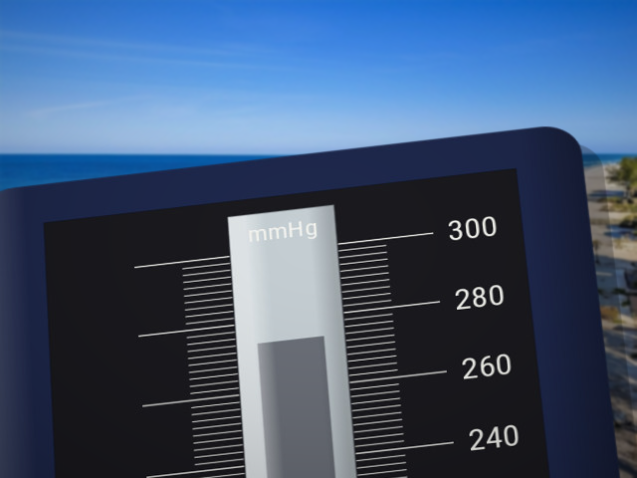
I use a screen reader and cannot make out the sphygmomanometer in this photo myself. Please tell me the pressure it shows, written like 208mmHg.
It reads 274mmHg
